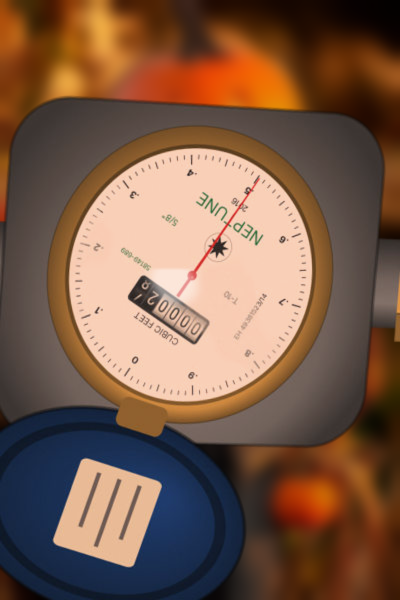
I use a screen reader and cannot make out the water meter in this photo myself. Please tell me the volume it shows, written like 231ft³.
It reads 27.50ft³
